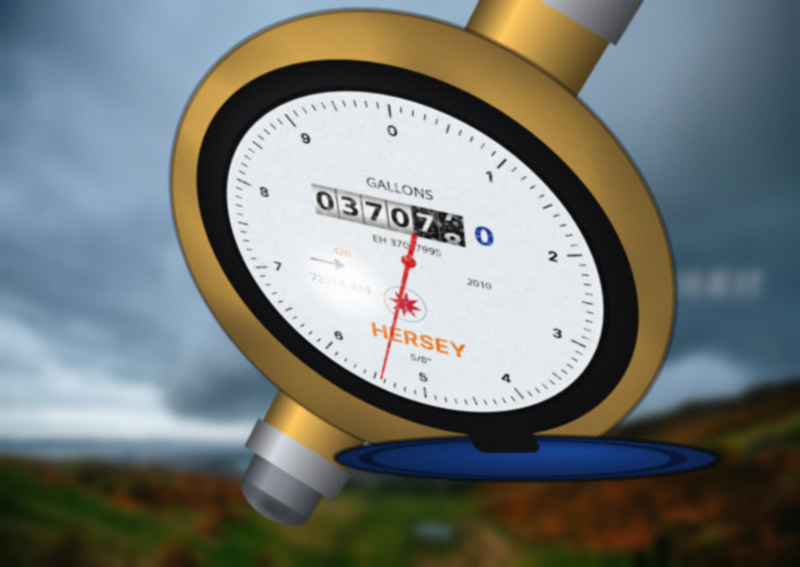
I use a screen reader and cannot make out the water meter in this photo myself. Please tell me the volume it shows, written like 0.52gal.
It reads 370775.4gal
